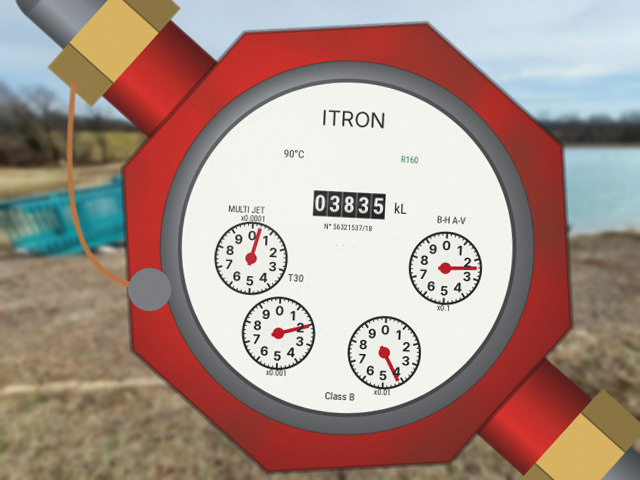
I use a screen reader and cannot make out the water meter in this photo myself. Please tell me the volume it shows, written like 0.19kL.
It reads 3835.2420kL
